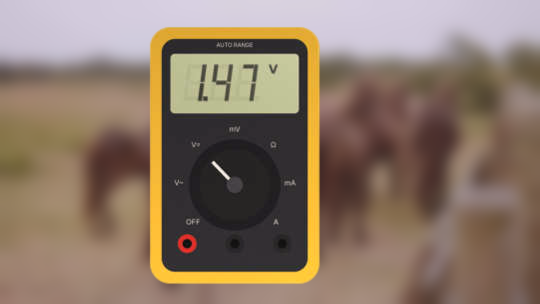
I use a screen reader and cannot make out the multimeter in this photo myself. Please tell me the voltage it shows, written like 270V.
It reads 1.47V
